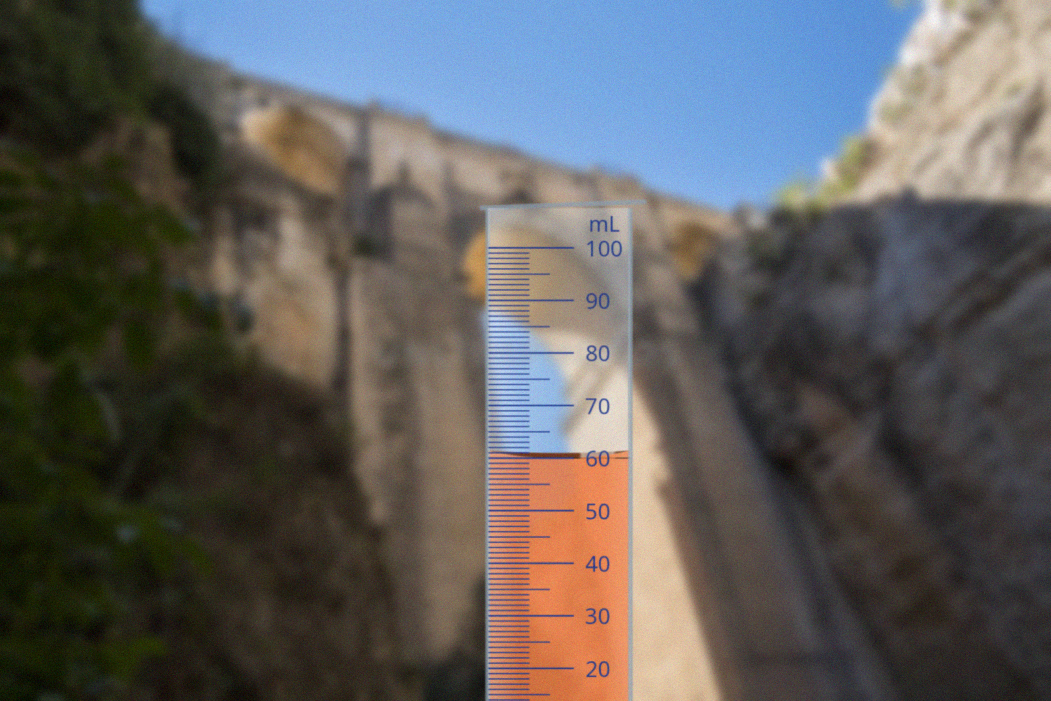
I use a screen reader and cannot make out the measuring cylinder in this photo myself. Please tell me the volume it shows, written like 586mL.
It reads 60mL
